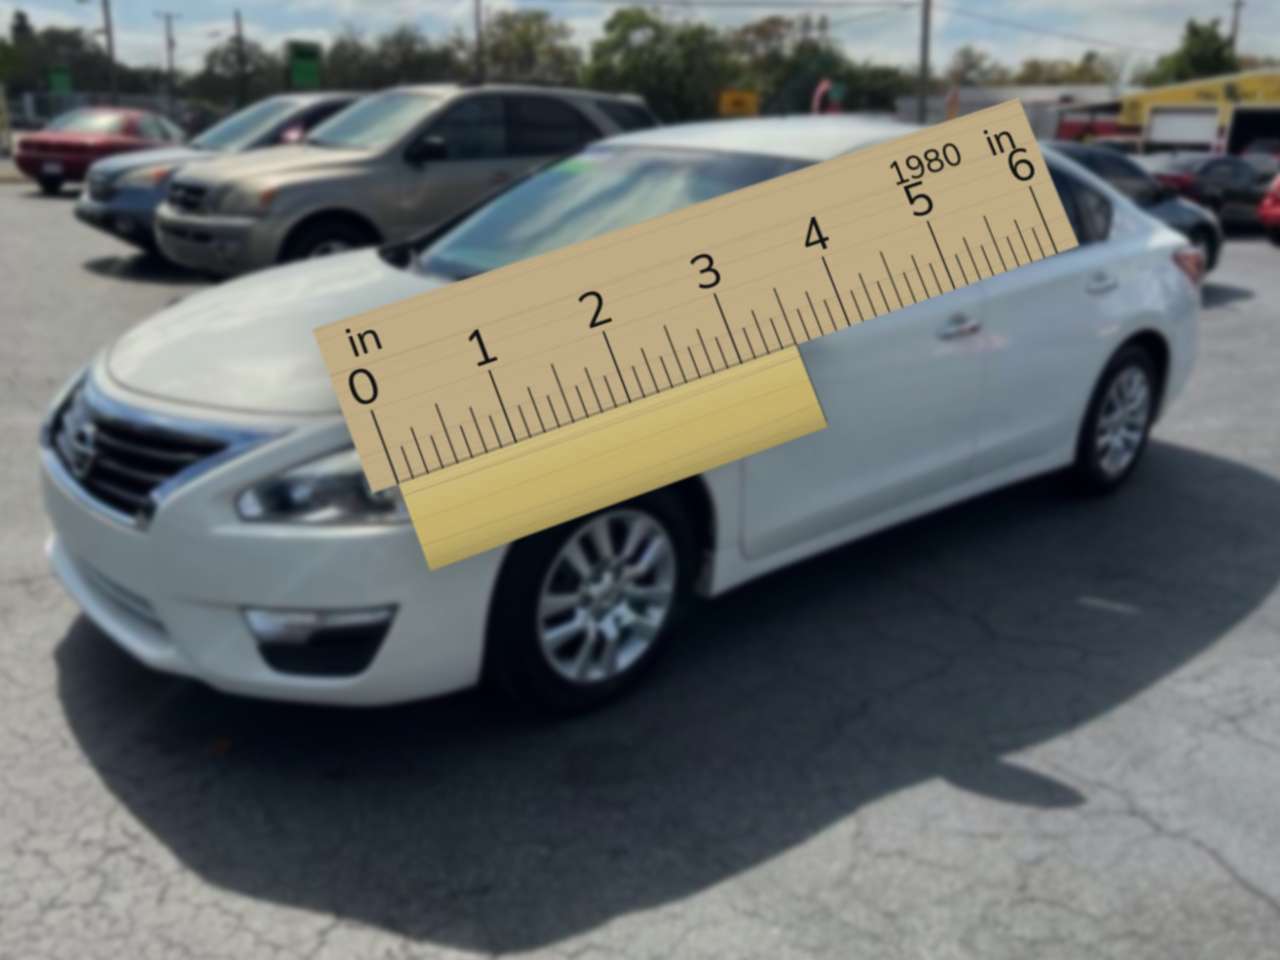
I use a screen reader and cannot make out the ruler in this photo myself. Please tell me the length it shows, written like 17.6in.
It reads 3.5in
